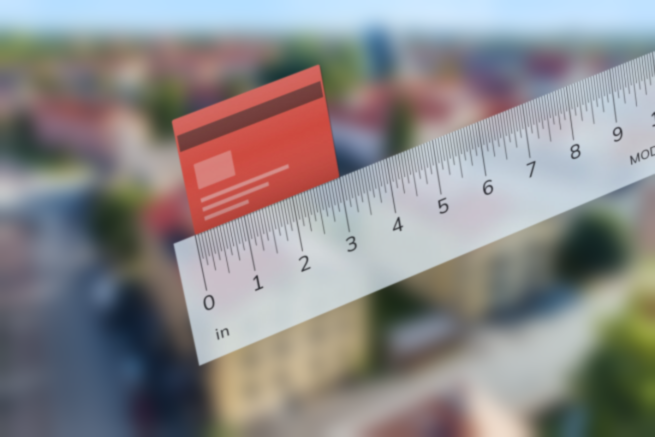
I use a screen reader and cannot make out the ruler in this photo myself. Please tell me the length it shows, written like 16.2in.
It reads 3in
